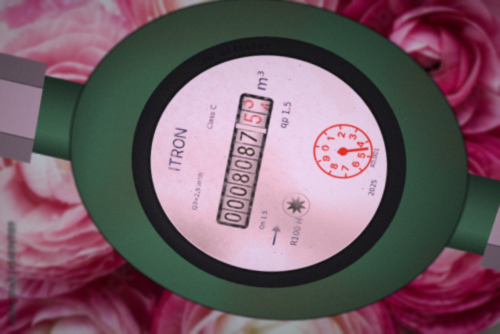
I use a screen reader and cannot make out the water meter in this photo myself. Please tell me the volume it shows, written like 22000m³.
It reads 8087.534m³
